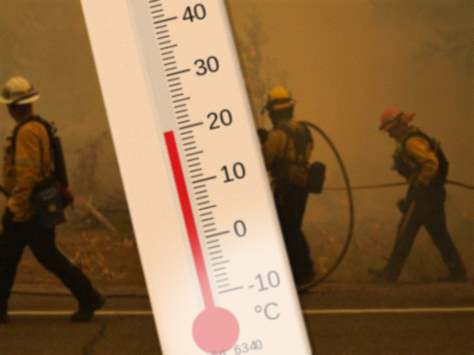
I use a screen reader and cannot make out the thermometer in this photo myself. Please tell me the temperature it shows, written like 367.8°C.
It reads 20°C
